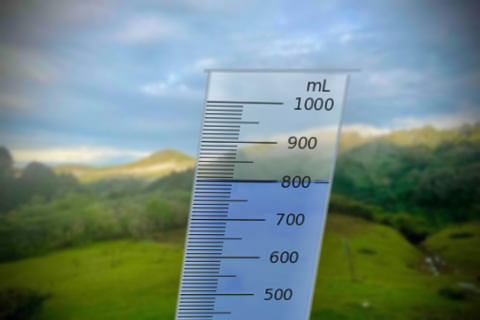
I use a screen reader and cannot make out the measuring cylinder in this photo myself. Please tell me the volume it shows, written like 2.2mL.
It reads 800mL
